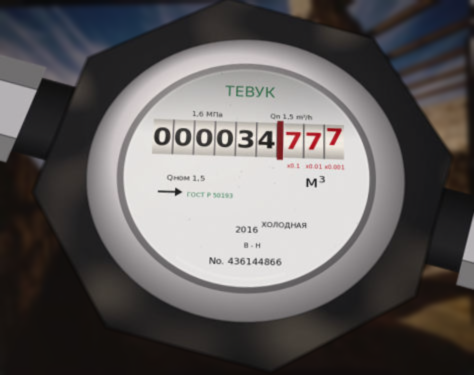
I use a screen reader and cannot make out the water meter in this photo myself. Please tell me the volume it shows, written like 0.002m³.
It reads 34.777m³
